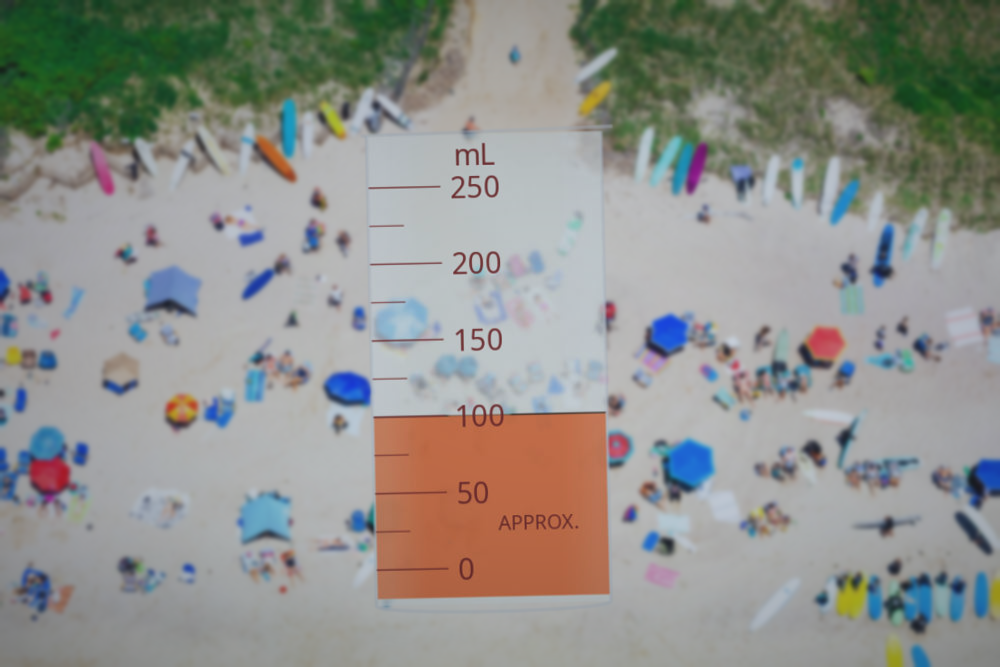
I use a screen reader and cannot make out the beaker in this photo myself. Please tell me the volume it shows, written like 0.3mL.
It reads 100mL
